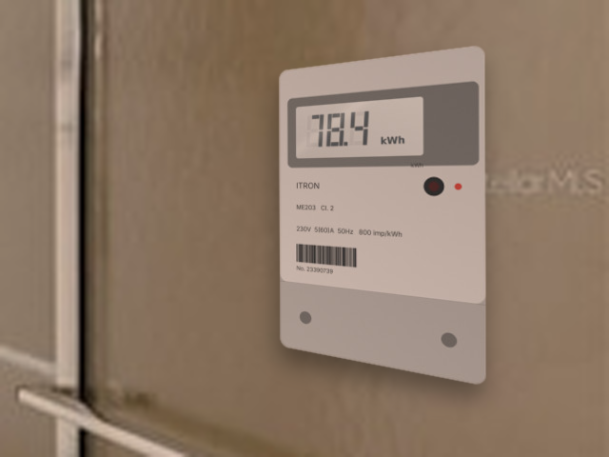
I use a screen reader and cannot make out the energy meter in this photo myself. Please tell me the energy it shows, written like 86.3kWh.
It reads 78.4kWh
